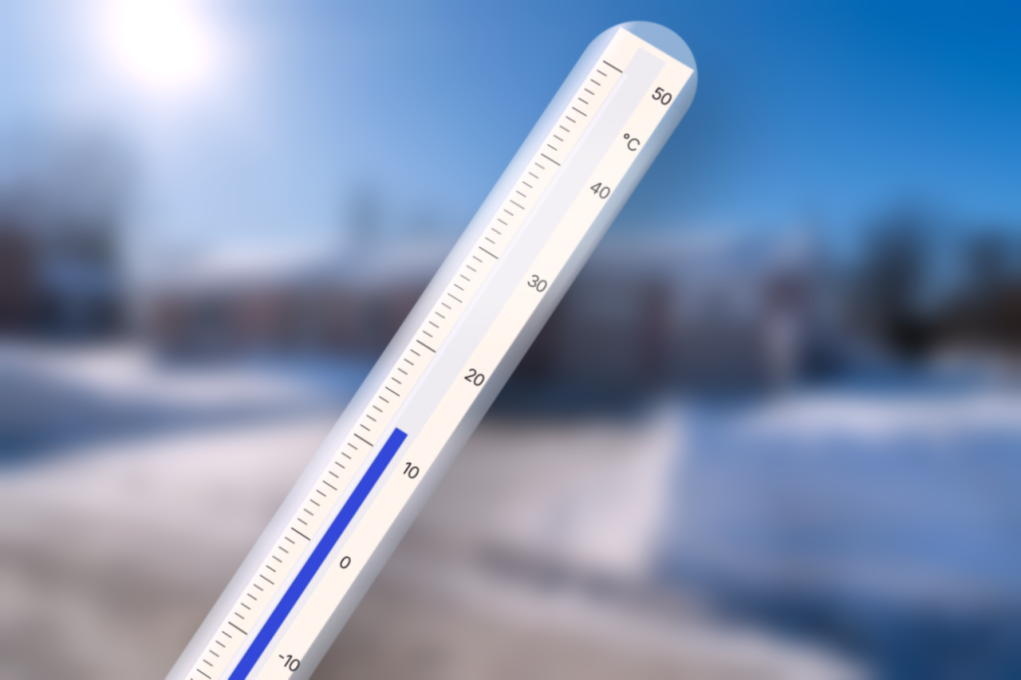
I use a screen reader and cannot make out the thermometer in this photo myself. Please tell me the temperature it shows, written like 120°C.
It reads 12.5°C
